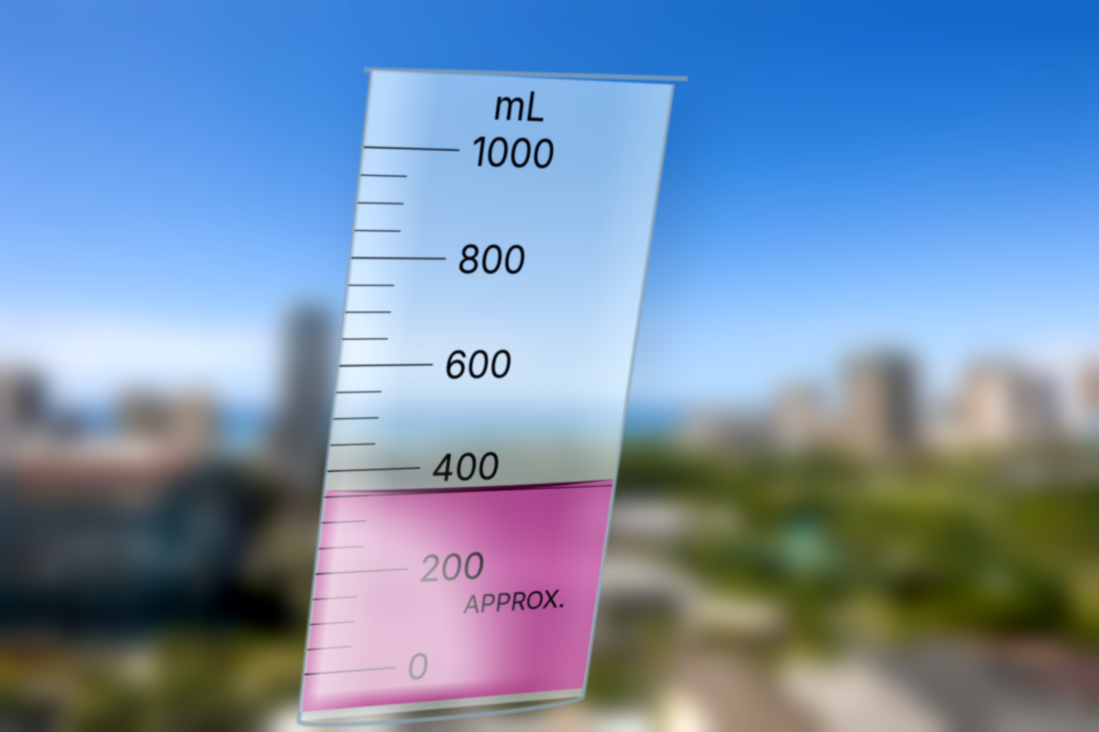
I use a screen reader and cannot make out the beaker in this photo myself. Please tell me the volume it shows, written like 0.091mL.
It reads 350mL
